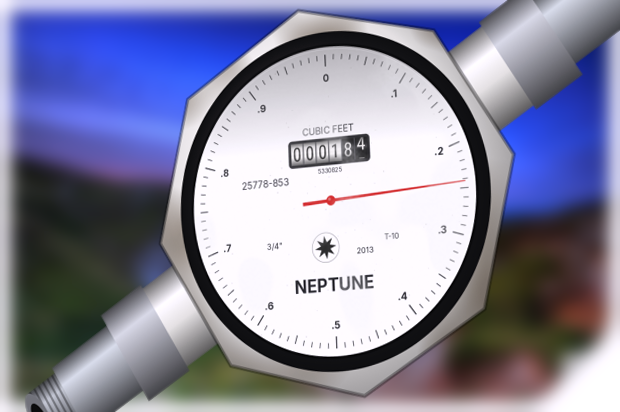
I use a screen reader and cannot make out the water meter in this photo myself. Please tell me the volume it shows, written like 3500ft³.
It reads 184.24ft³
